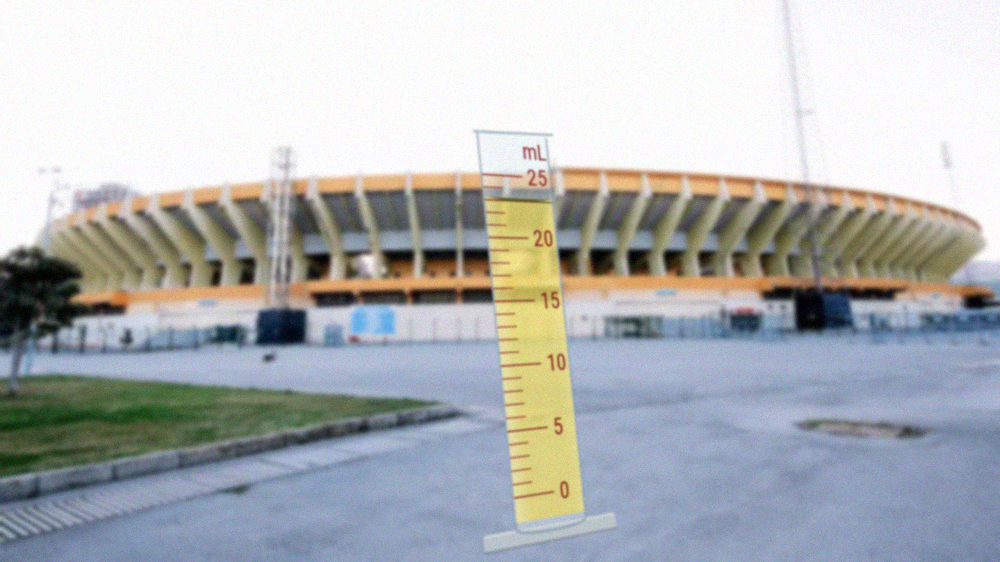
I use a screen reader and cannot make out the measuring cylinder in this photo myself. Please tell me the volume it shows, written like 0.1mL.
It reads 23mL
